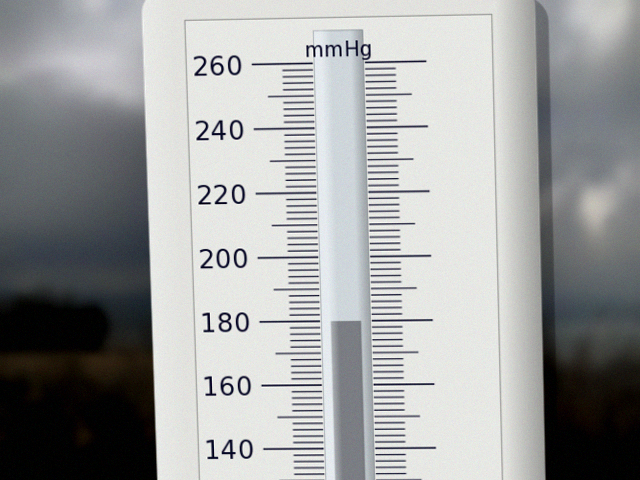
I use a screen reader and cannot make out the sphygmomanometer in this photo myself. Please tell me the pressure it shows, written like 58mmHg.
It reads 180mmHg
